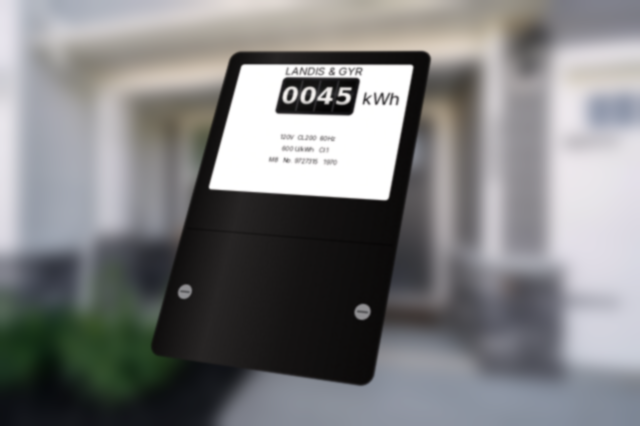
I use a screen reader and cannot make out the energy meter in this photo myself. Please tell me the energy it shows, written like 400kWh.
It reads 45kWh
